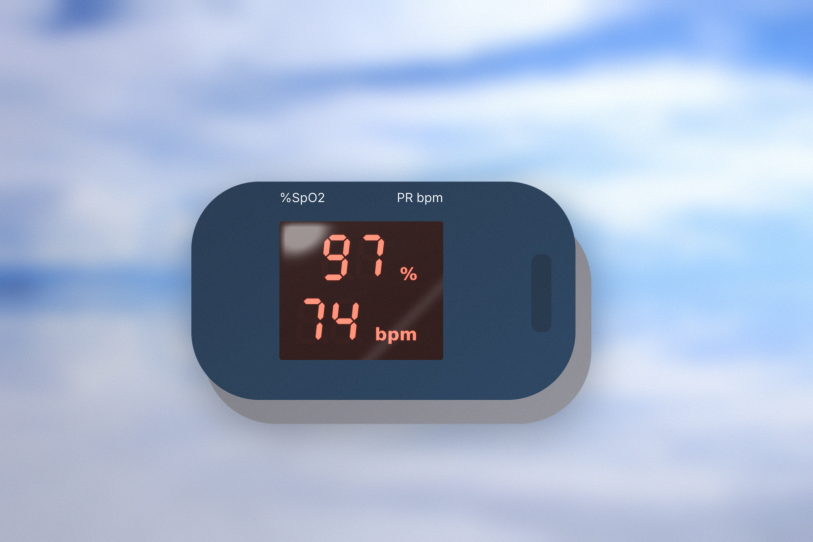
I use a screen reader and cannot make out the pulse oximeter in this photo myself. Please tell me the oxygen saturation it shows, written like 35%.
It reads 97%
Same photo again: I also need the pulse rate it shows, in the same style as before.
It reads 74bpm
